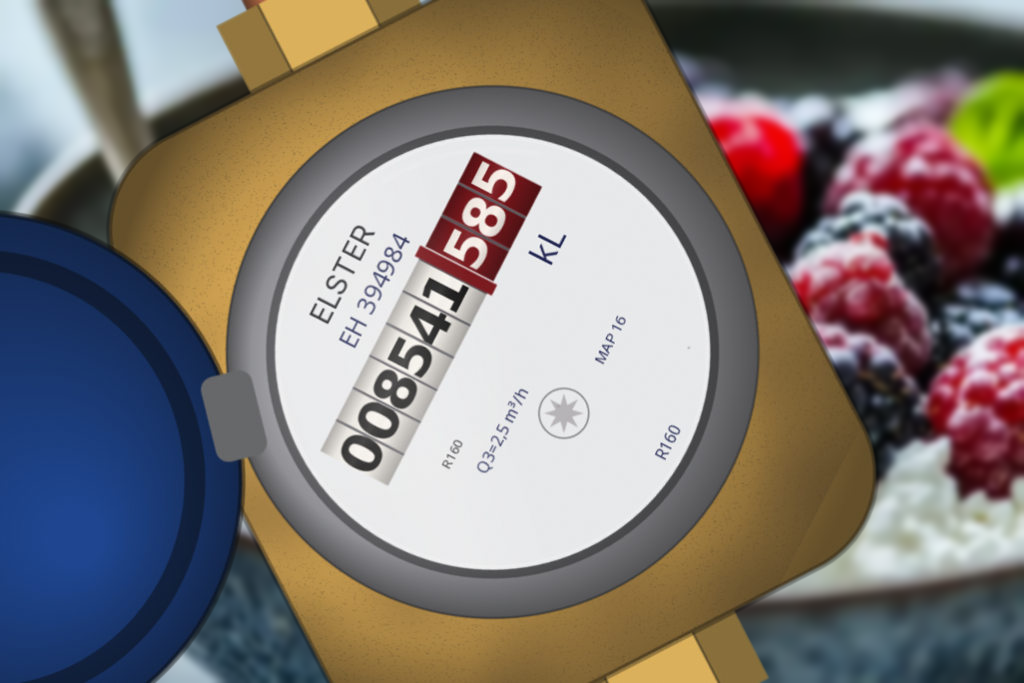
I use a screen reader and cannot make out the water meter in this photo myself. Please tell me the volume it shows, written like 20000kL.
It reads 8541.585kL
